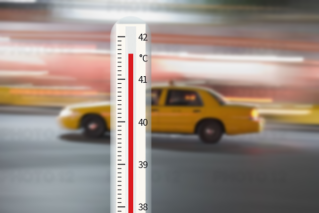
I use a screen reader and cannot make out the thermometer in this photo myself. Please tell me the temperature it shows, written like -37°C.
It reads 41.6°C
